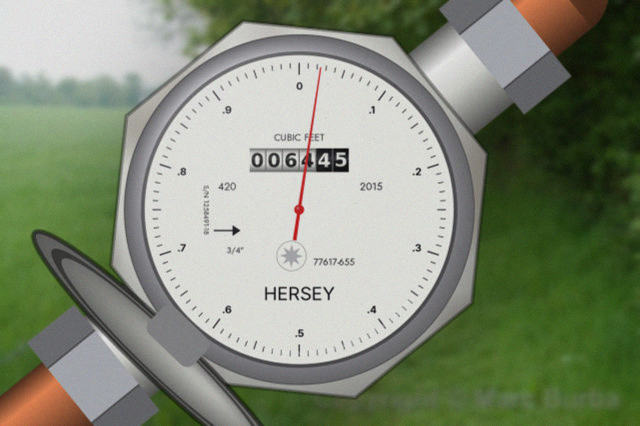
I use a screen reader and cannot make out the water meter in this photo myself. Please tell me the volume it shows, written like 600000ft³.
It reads 6445.02ft³
